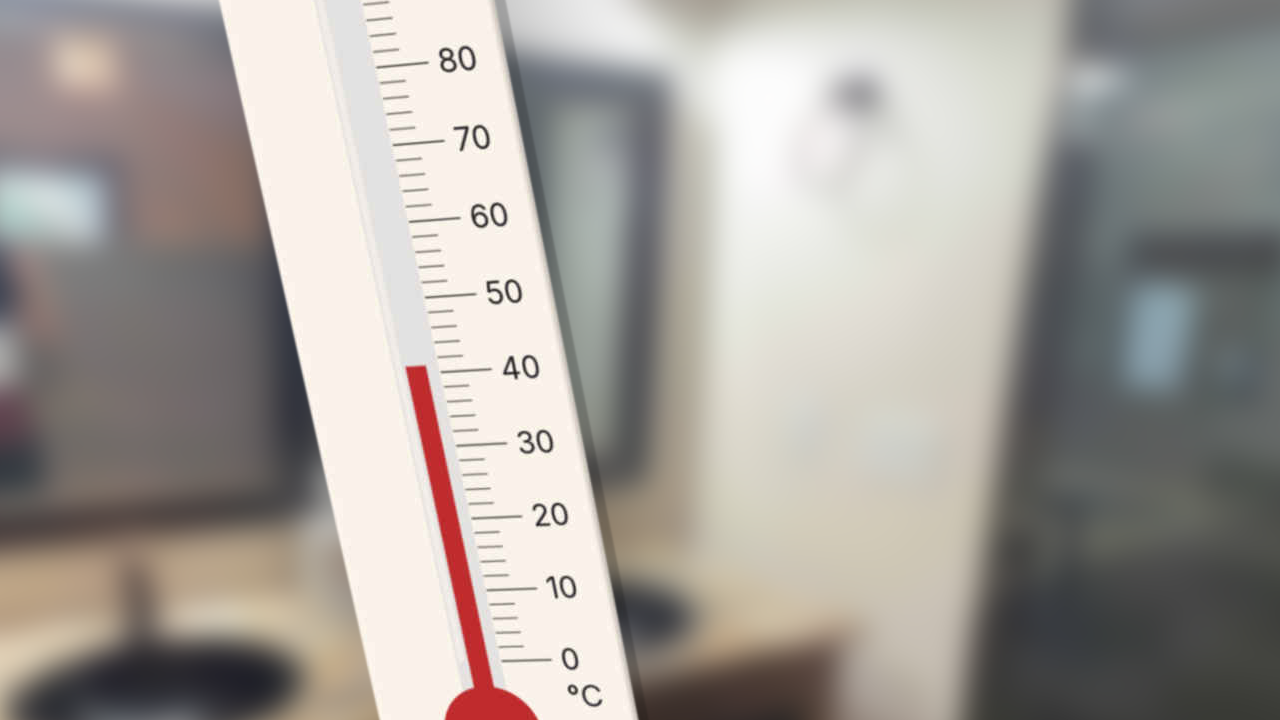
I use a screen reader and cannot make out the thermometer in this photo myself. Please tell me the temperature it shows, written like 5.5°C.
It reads 41°C
